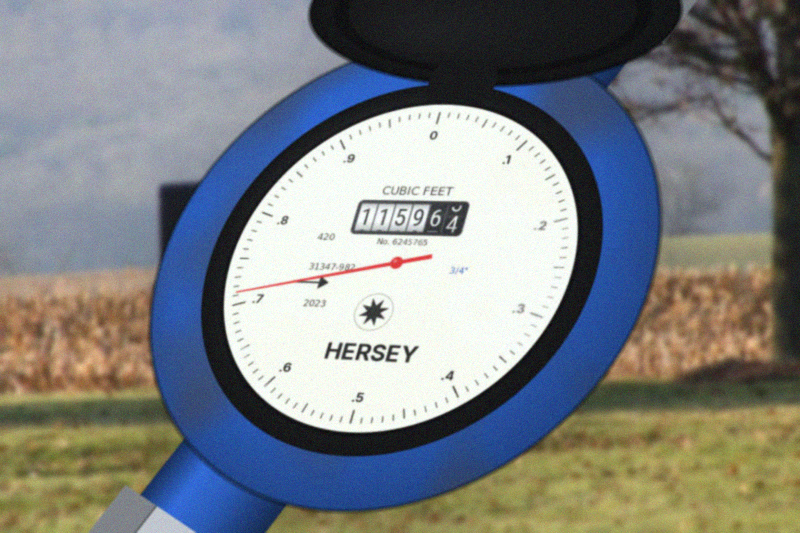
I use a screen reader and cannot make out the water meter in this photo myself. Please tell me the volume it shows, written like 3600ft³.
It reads 115963.71ft³
